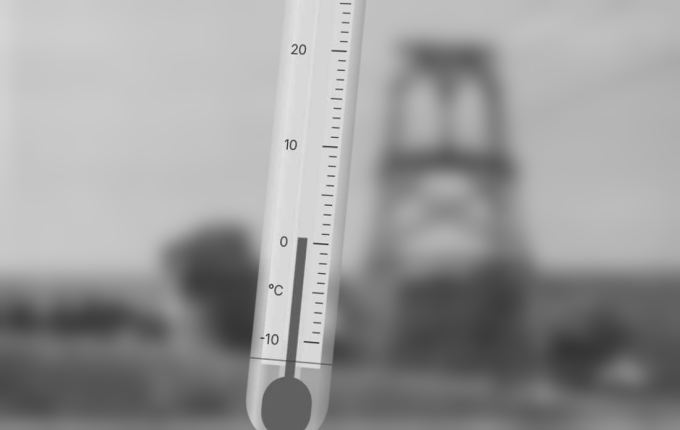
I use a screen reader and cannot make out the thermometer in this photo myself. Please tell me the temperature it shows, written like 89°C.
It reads 0.5°C
